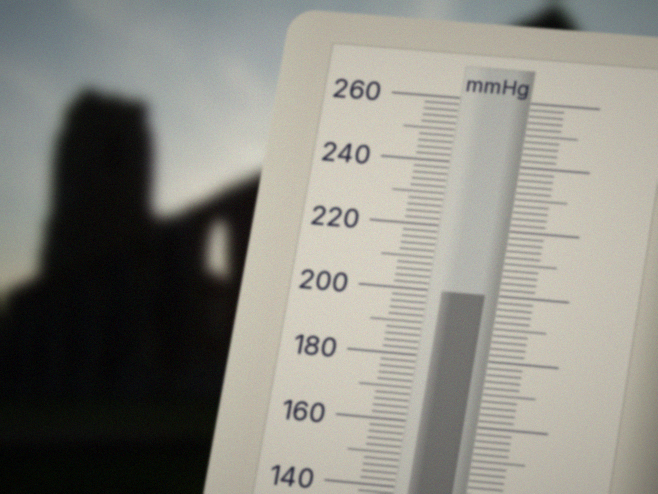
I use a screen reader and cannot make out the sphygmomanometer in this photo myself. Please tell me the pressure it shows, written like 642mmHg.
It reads 200mmHg
